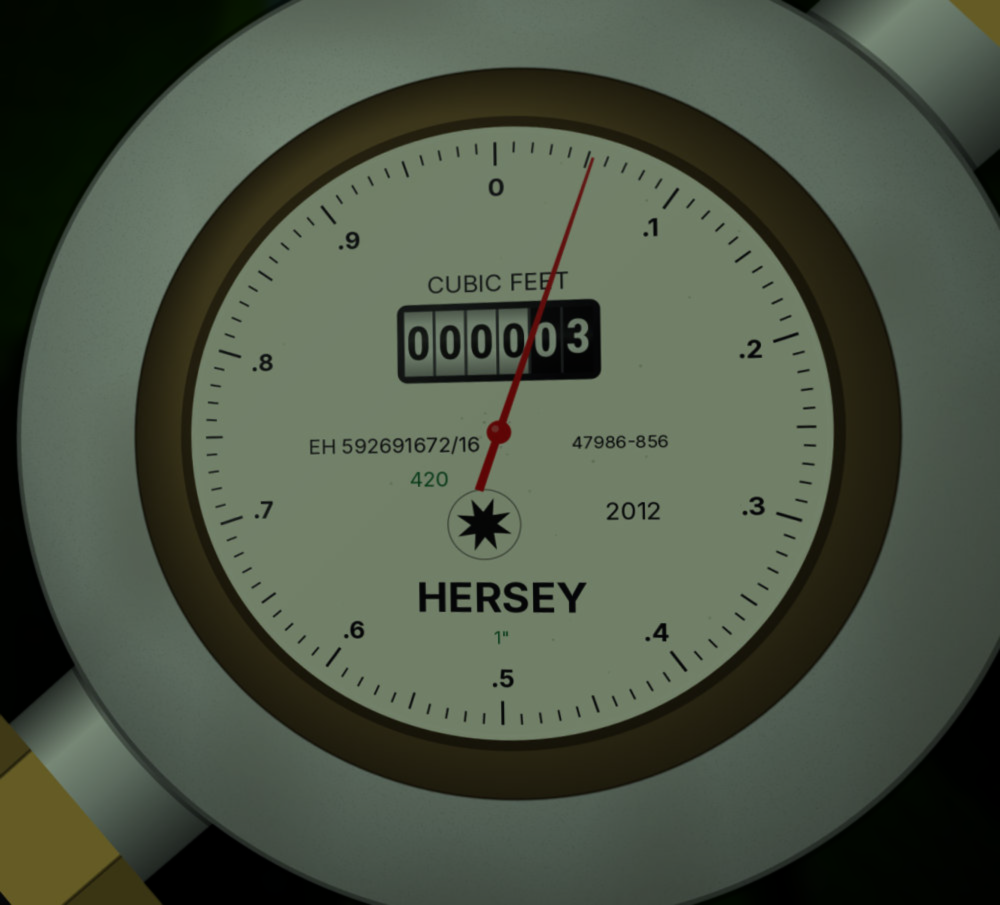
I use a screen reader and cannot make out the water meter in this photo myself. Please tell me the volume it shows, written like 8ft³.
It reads 3.05ft³
